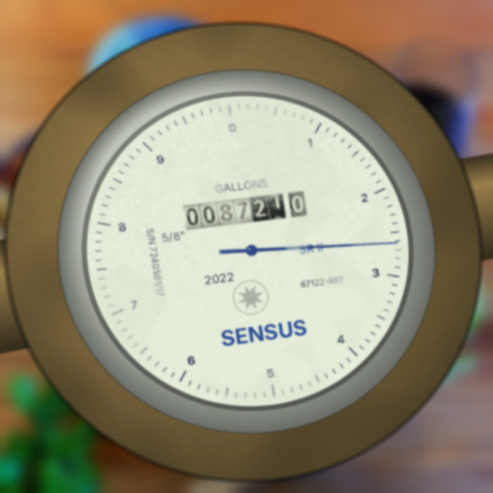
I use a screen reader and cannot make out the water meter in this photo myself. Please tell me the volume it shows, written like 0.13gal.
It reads 87212.6gal
